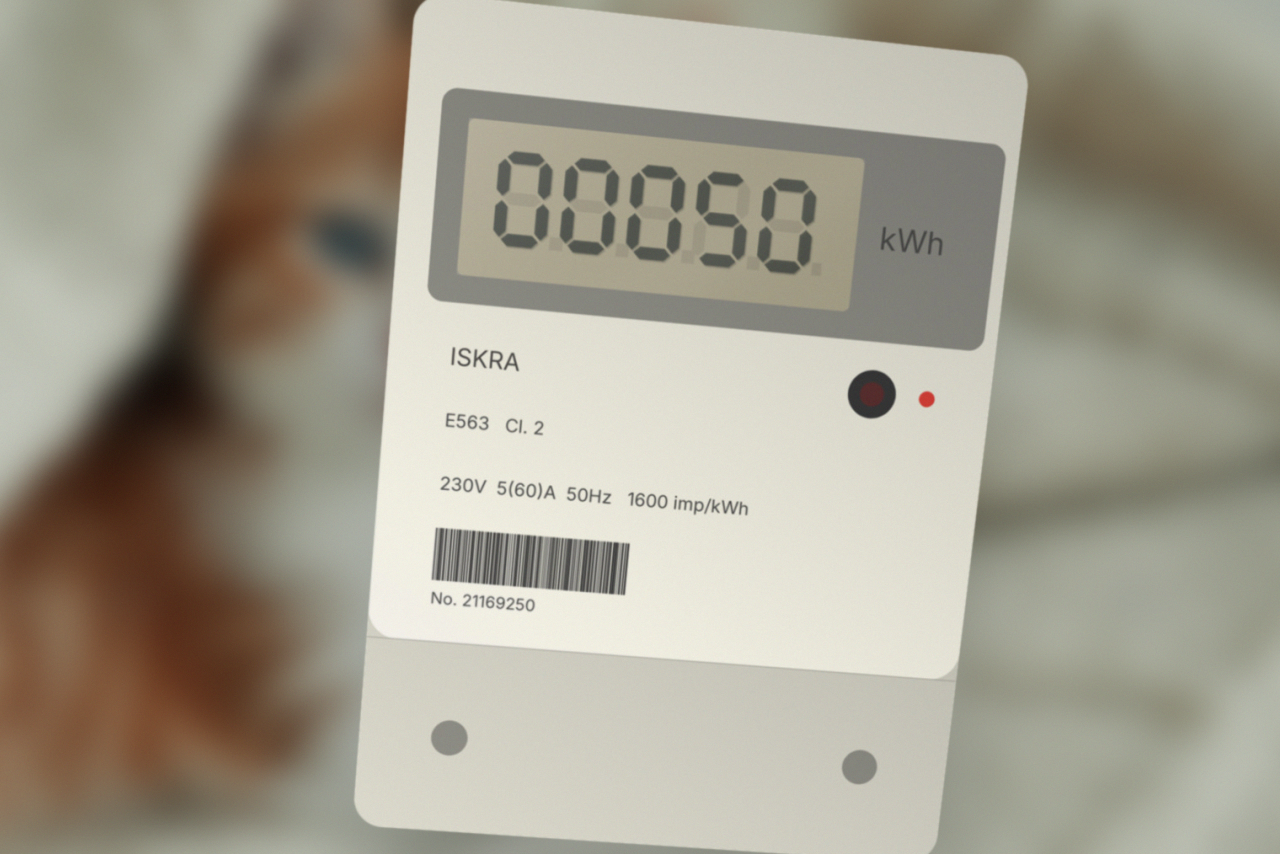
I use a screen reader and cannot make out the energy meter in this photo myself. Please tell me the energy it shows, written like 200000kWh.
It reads 50kWh
